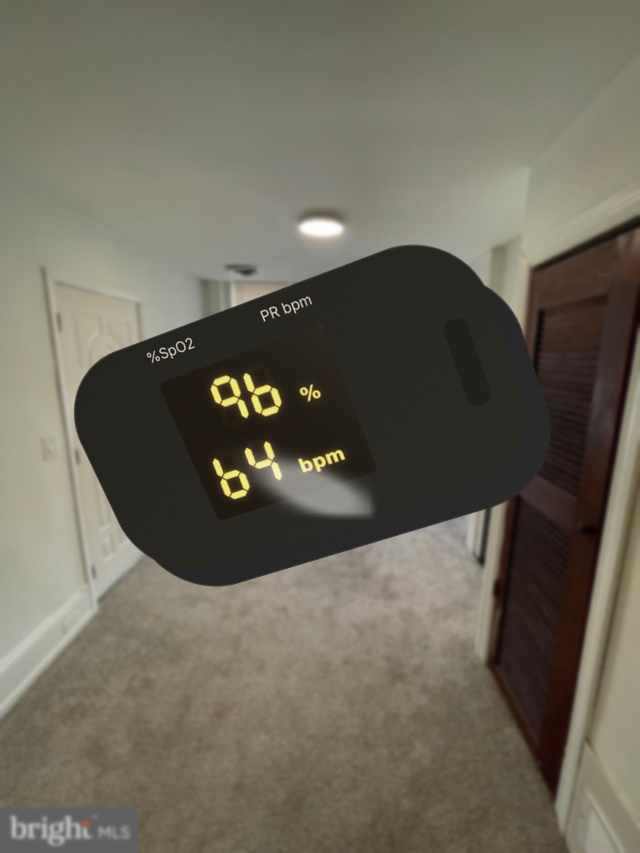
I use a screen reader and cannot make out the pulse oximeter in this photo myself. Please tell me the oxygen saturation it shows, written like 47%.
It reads 96%
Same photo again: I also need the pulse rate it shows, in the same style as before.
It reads 64bpm
